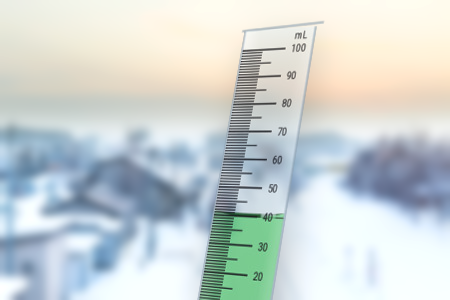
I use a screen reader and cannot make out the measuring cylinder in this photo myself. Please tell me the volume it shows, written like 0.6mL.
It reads 40mL
